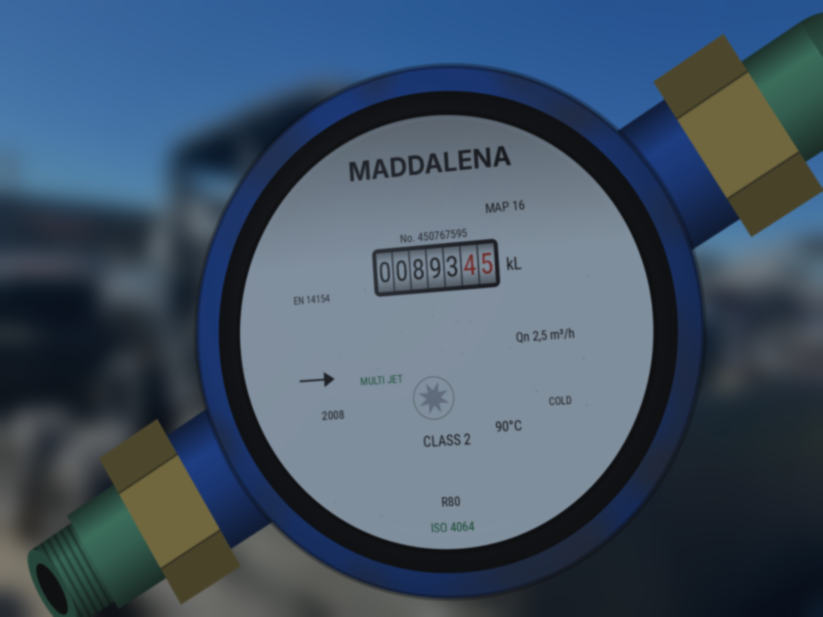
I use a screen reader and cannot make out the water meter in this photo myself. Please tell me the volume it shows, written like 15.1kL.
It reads 893.45kL
